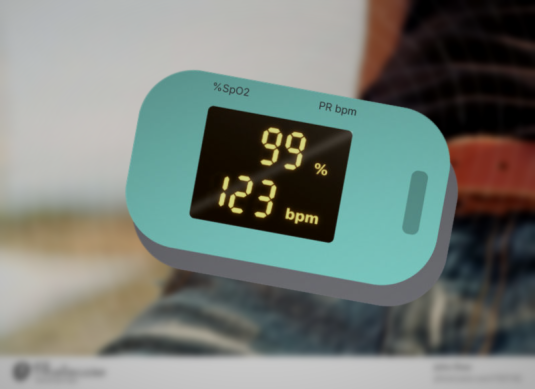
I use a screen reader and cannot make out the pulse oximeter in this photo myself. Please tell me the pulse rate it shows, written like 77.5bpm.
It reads 123bpm
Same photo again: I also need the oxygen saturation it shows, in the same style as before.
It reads 99%
